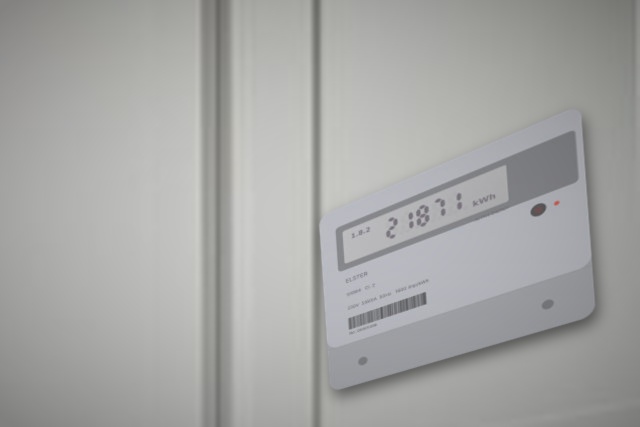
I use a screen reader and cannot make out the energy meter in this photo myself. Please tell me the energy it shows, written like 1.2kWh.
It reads 21871kWh
